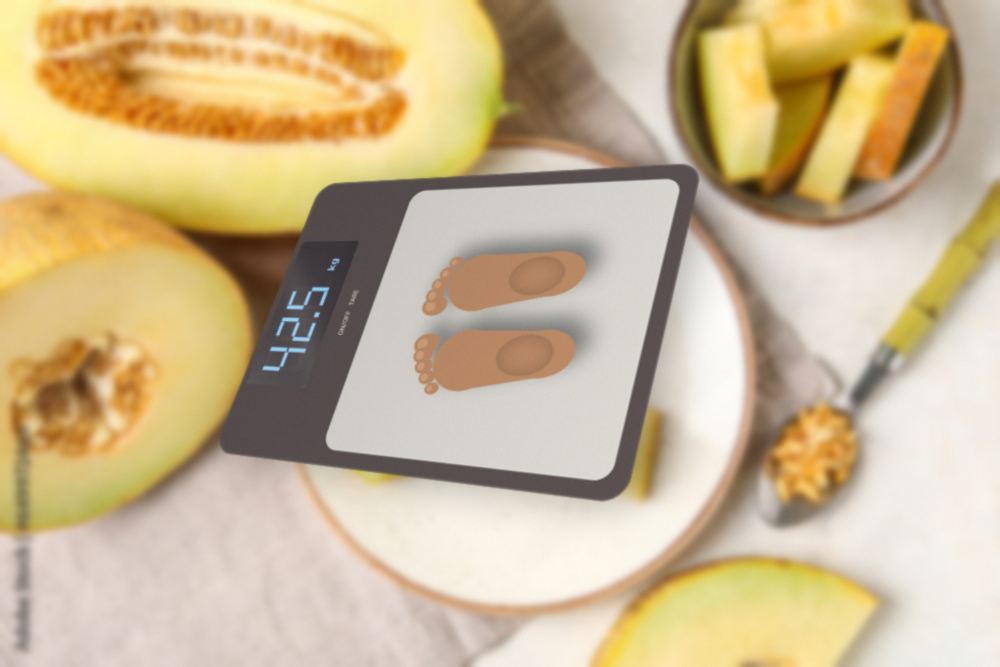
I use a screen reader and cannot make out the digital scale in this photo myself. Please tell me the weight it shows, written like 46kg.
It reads 42.5kg
